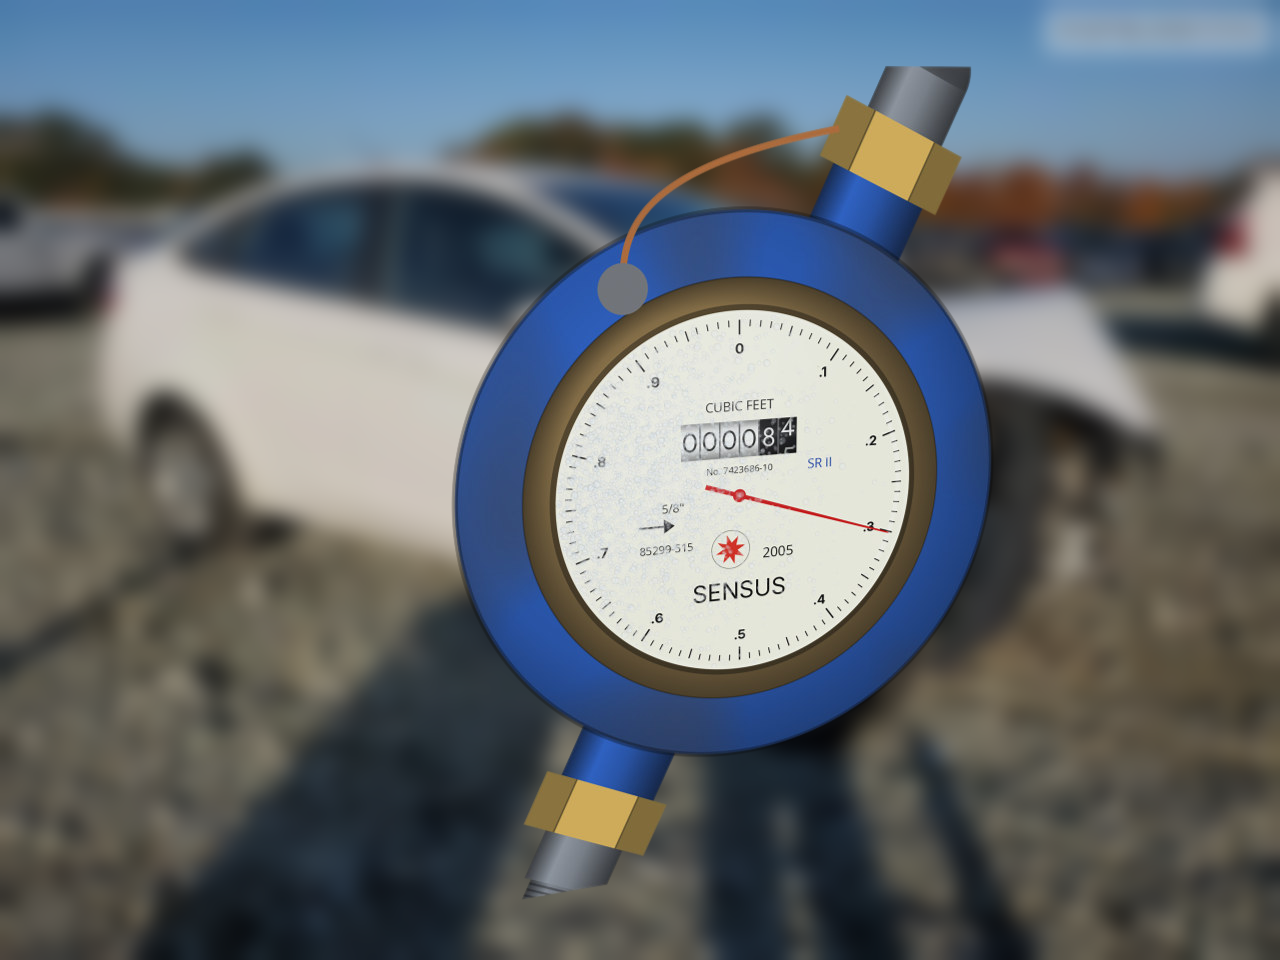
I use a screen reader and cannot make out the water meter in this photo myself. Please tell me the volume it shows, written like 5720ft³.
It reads 84.30ft³
